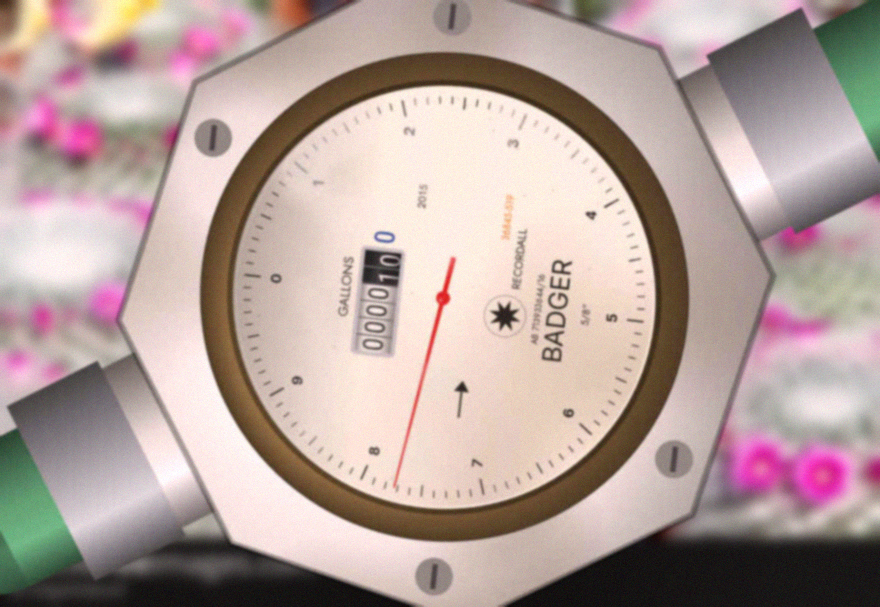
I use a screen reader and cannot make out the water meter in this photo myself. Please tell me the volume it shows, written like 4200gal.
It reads 97.7gal
